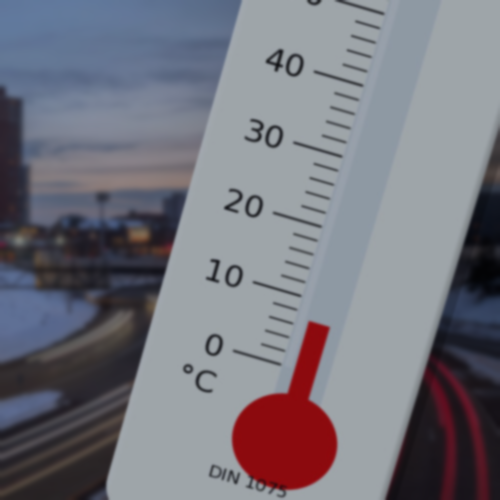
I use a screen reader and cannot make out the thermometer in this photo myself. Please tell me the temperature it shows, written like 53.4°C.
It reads 7°C
